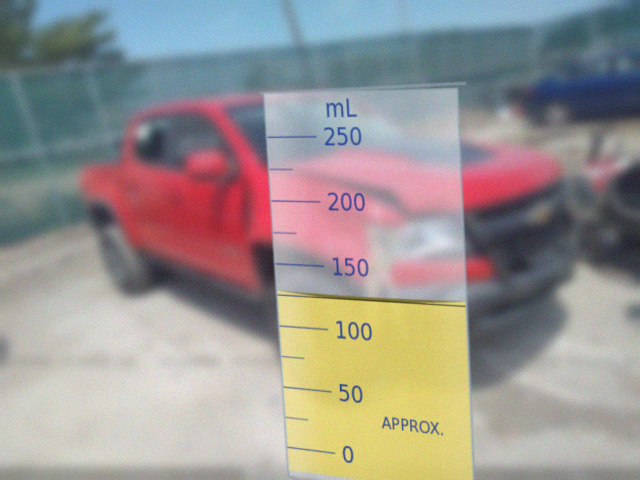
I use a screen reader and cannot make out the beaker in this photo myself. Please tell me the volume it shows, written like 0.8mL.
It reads 125mL
